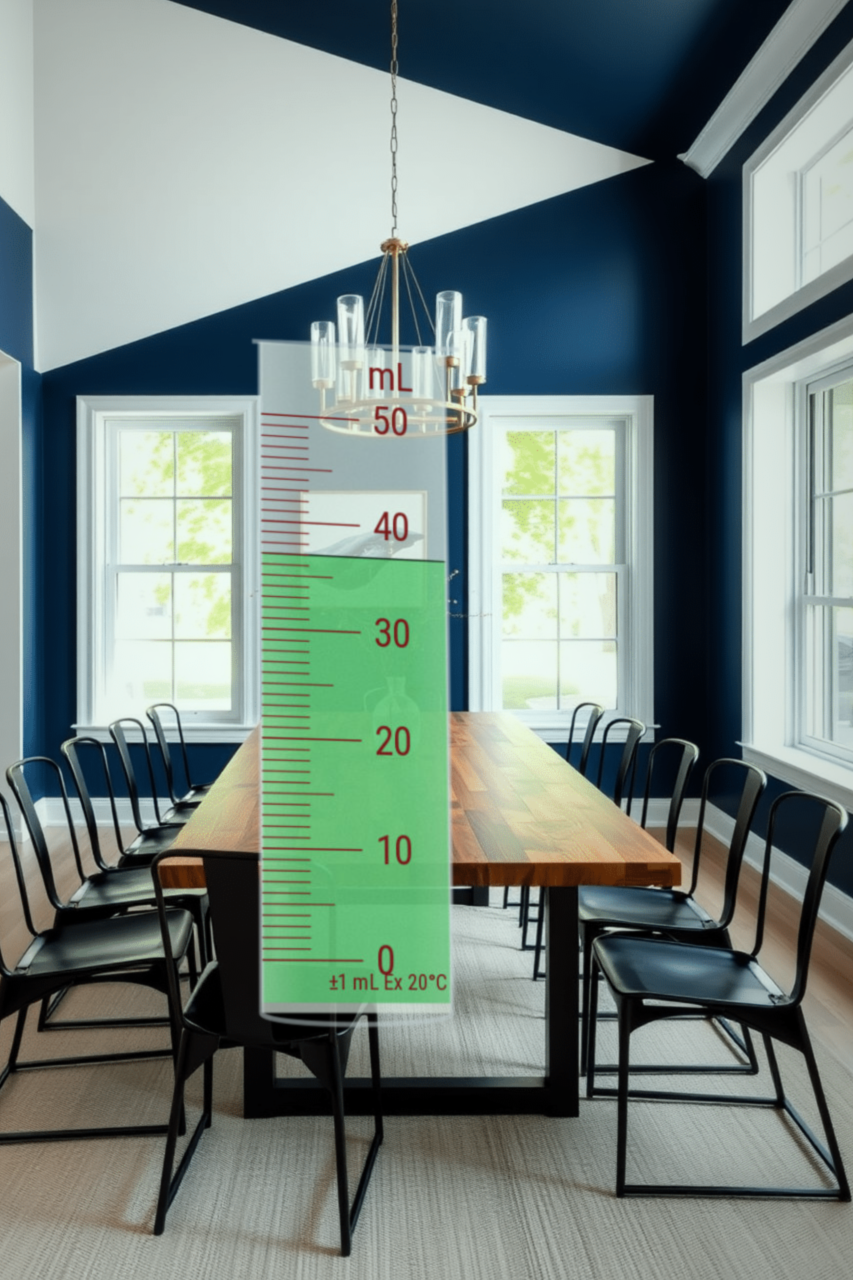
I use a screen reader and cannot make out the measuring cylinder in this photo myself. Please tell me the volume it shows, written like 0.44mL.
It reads 37mL
